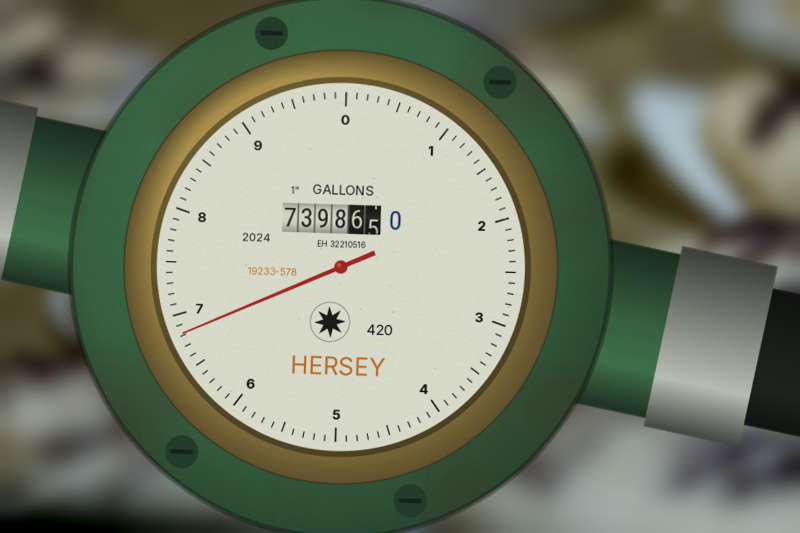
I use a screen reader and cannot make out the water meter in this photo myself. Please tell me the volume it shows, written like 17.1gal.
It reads 7398646.8gal
